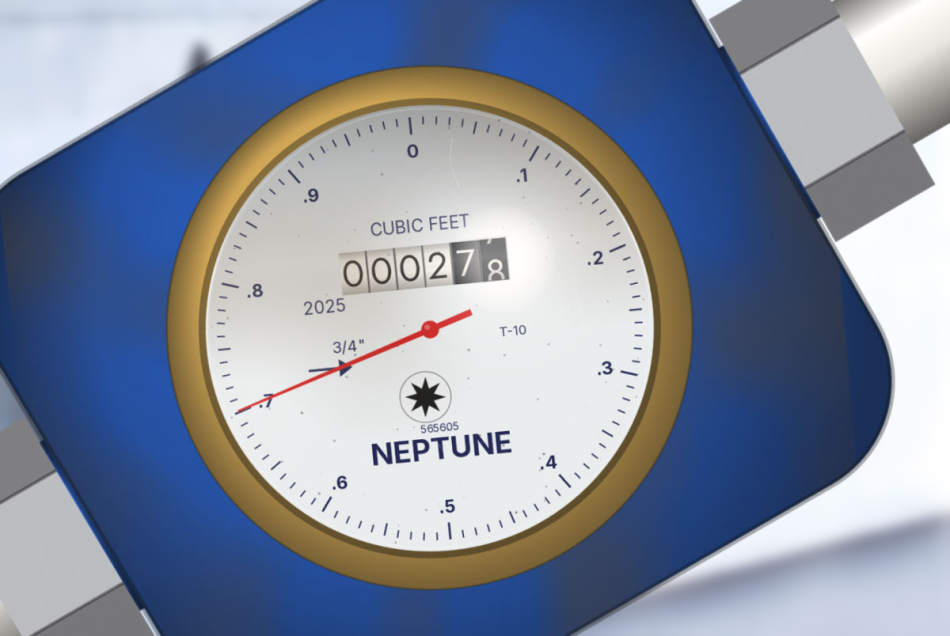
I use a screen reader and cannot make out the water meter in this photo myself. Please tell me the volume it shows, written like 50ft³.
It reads 277.70ft³
